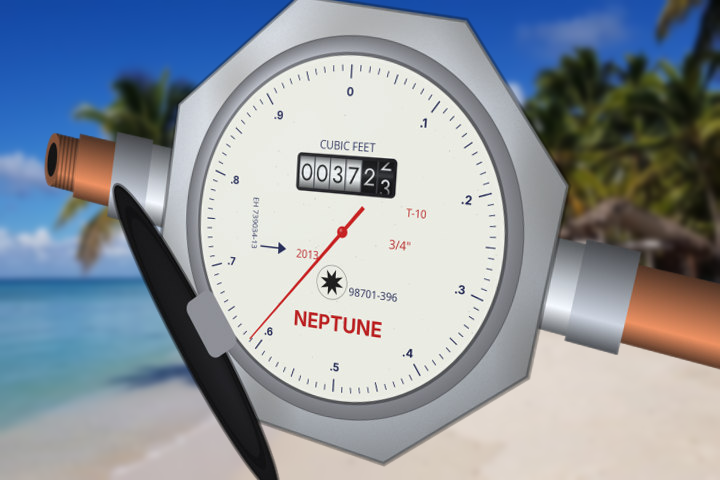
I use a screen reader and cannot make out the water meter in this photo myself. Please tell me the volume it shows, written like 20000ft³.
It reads 3722.61ft³
